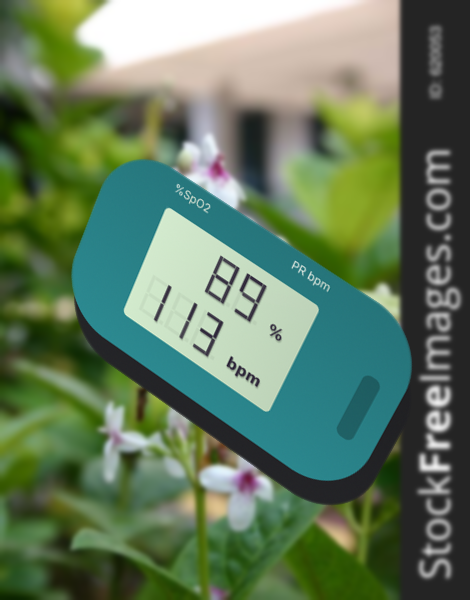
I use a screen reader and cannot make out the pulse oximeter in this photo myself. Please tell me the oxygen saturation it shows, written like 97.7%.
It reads 89%
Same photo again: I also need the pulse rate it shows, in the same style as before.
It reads 113bpm
